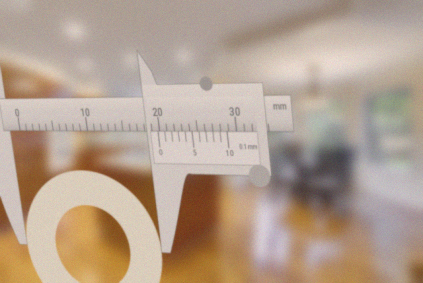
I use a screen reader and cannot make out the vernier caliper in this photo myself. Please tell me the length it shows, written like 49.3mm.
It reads 19.8mm
